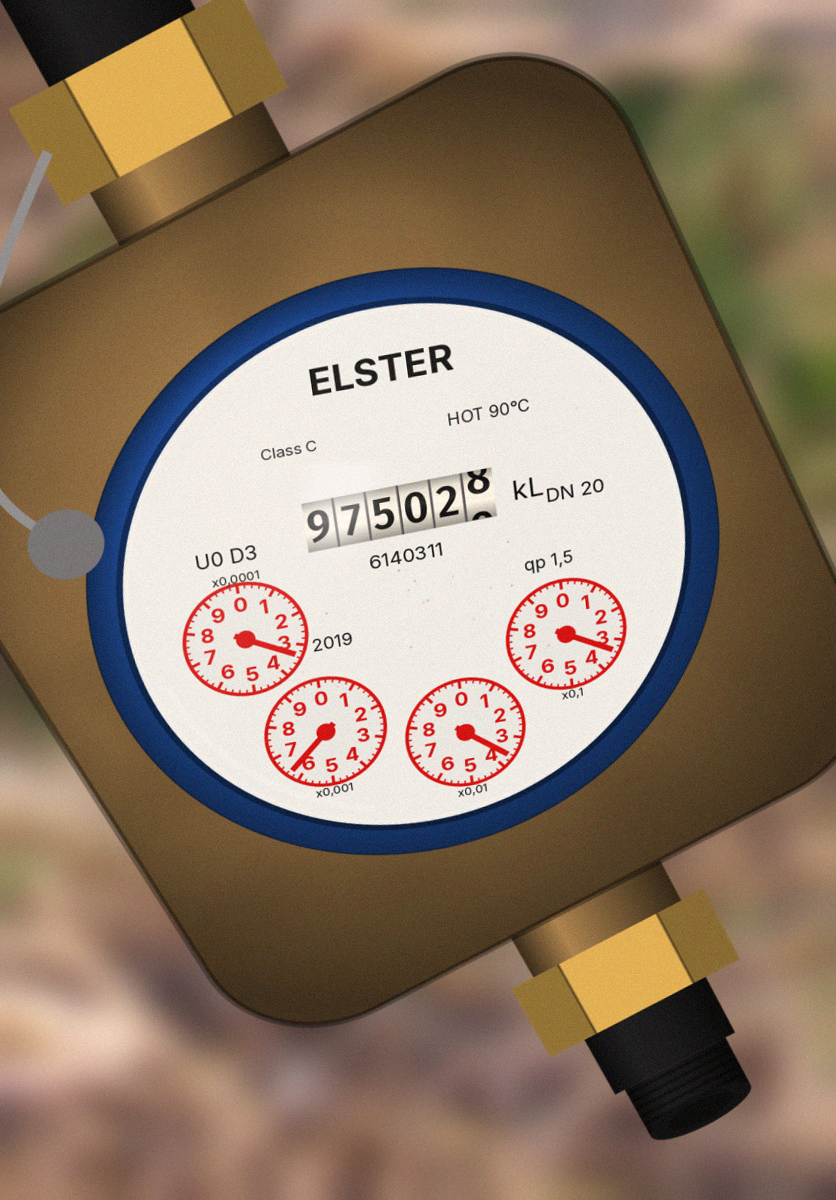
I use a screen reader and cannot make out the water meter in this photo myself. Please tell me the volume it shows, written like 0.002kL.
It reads 975028.3363kL
